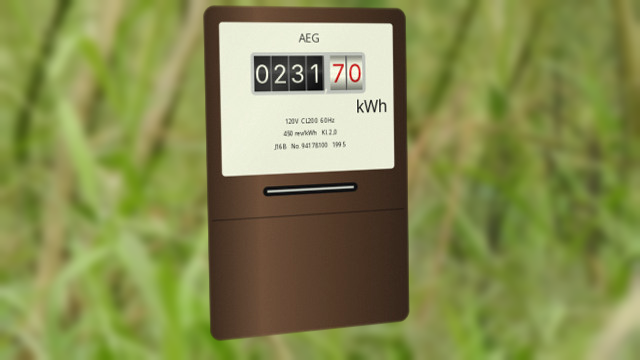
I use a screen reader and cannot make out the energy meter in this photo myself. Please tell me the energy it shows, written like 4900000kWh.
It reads 231.70kWh
